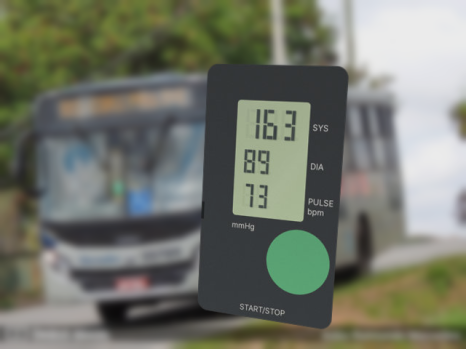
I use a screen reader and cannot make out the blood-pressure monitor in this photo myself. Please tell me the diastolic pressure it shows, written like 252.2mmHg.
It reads 89mmHg
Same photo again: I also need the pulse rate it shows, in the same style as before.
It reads 73bpm
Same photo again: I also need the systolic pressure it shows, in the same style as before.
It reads 163mmHg
